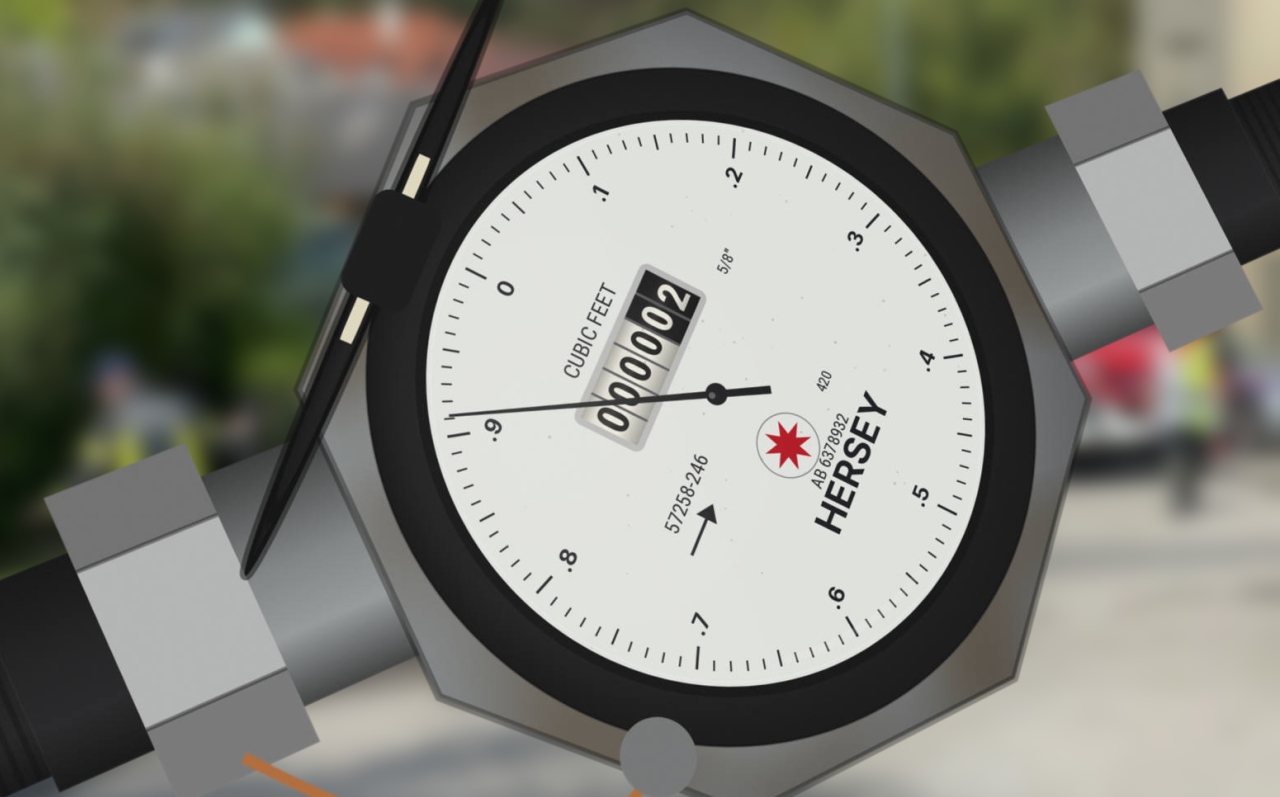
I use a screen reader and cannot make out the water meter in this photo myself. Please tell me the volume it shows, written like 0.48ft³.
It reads 1.91ft³
